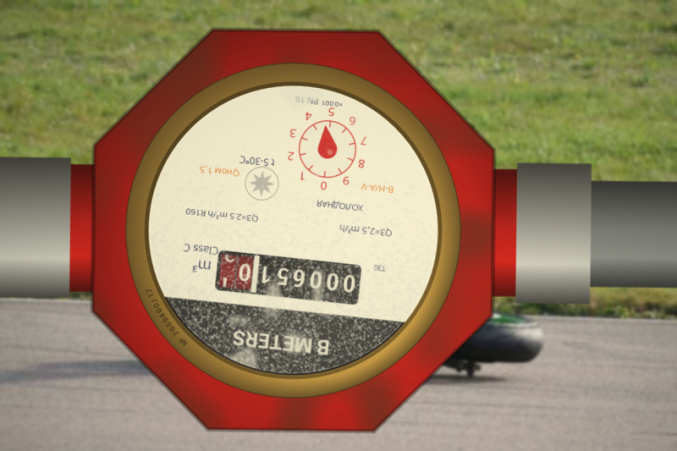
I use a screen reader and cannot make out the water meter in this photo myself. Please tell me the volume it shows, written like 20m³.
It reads 651.014m³
